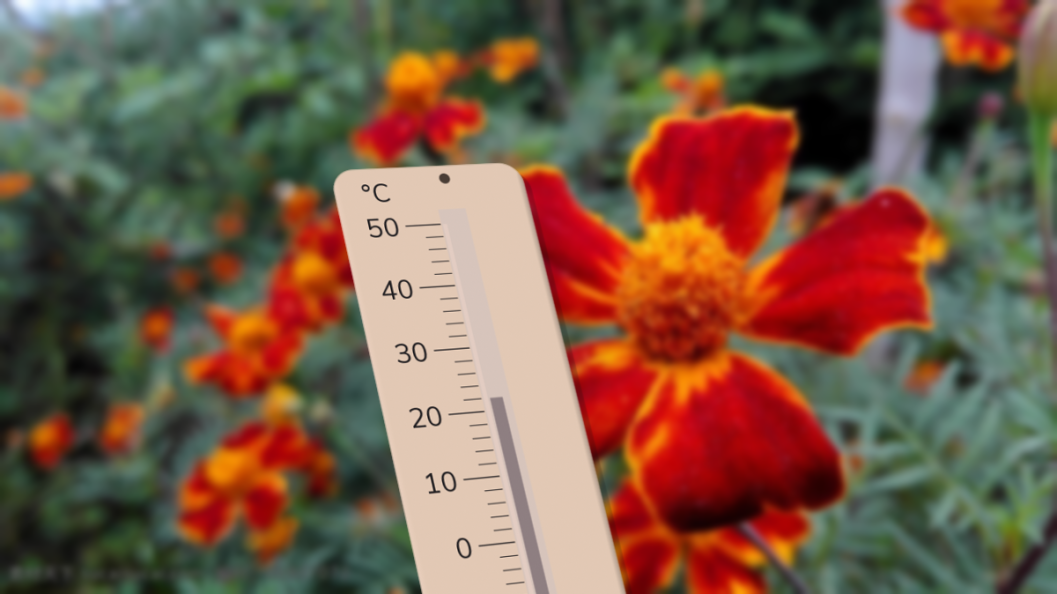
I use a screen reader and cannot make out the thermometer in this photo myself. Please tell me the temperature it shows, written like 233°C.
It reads 22°C
